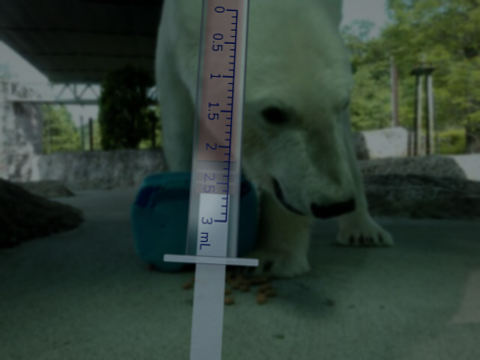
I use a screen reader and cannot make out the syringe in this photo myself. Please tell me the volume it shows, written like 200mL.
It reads 2.2mL
